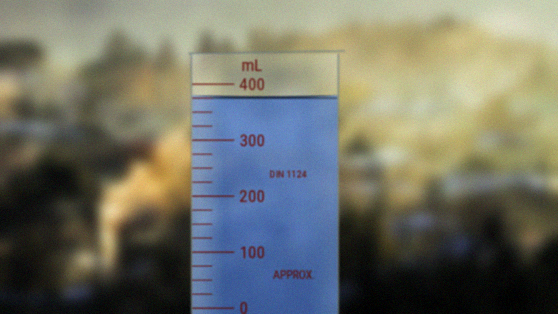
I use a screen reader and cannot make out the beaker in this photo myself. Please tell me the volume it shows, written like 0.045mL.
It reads 375mL
